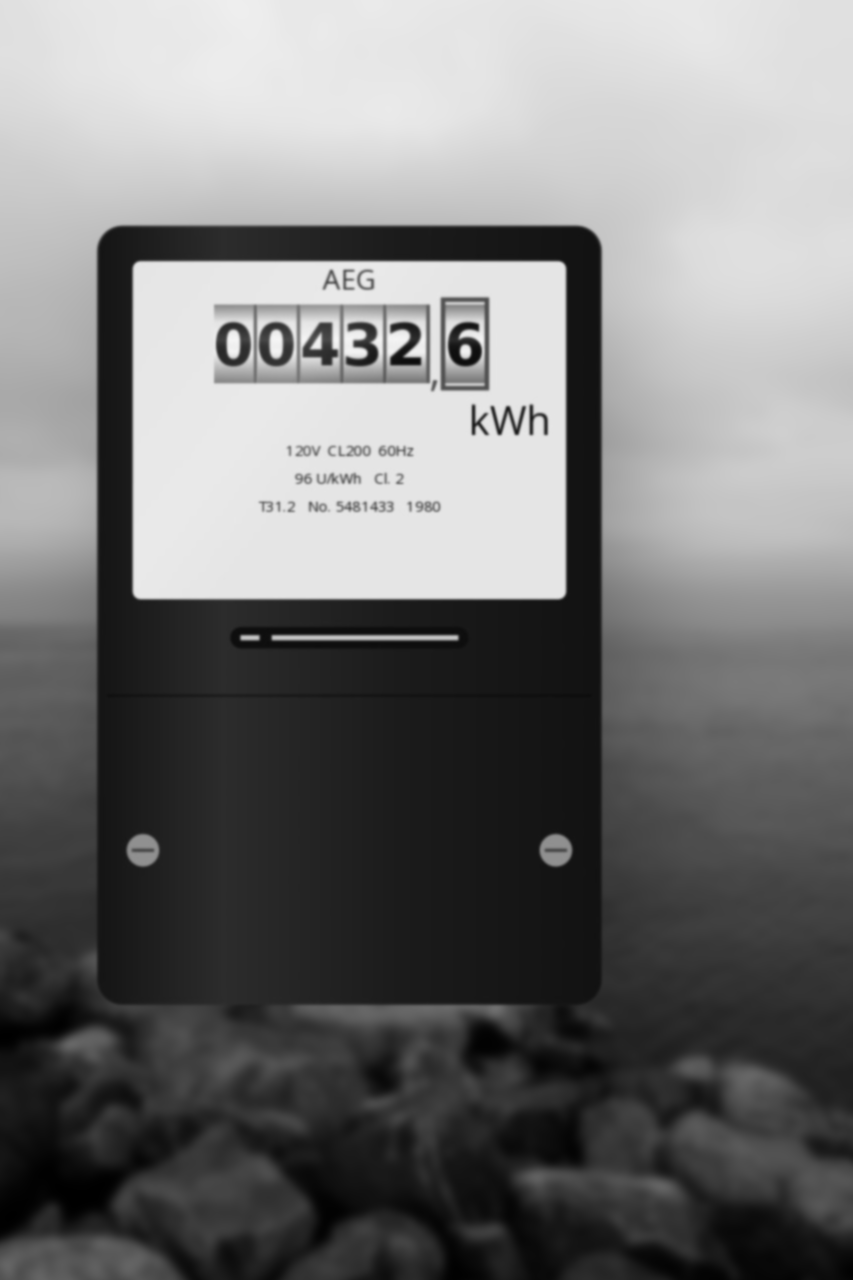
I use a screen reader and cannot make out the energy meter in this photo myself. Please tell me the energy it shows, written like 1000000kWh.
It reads 432.6kWh
